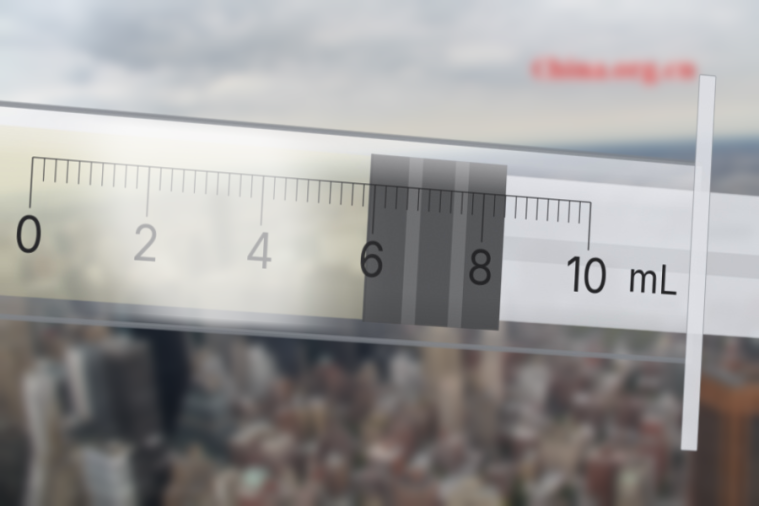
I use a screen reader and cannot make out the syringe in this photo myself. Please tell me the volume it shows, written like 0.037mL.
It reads 5.9mL
